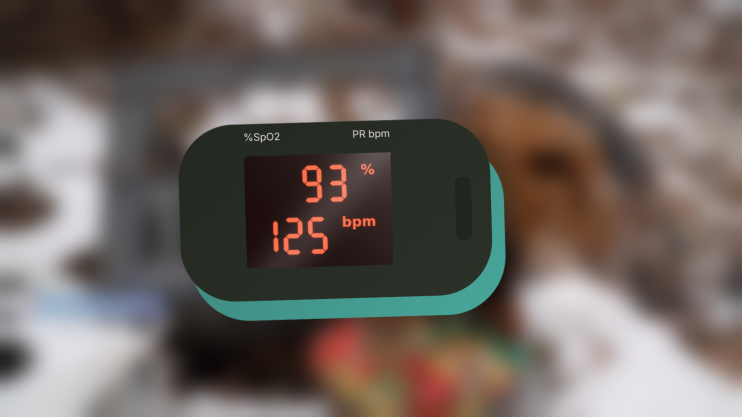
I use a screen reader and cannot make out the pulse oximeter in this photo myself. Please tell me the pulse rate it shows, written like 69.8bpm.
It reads 125bpm
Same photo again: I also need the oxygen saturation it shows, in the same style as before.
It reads 93%
